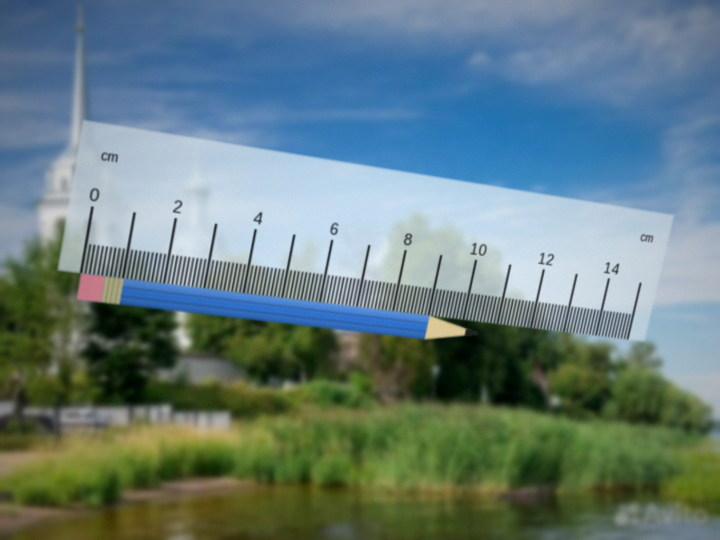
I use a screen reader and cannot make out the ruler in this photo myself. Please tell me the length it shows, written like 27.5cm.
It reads 10.5cm
